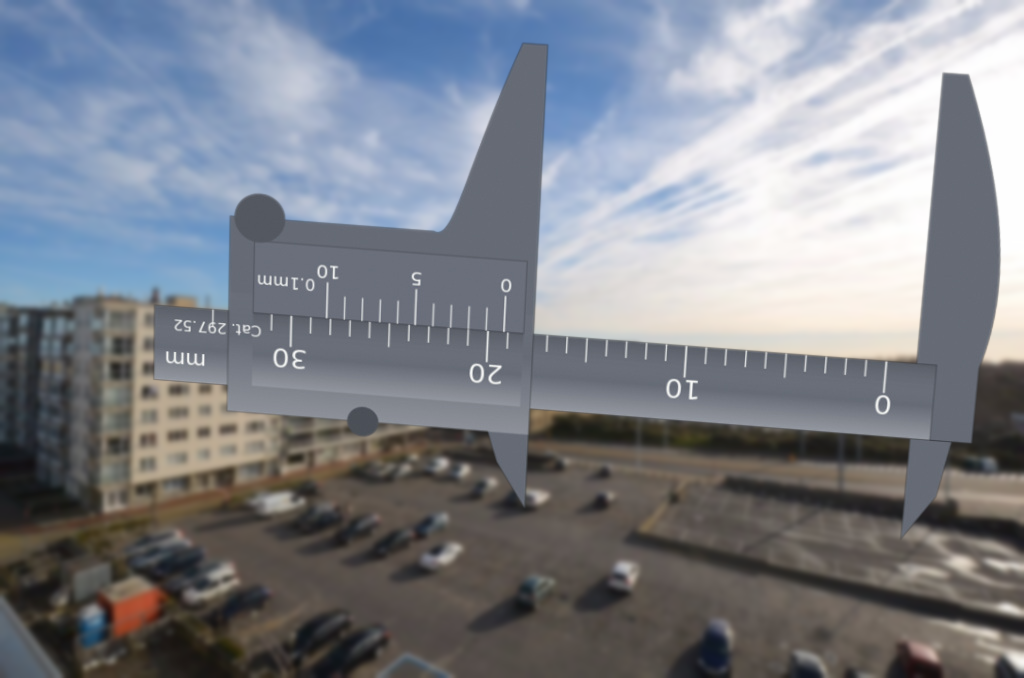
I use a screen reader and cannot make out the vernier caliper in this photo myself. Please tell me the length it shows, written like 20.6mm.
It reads 19.2mm
